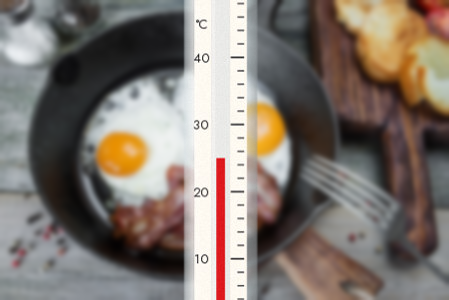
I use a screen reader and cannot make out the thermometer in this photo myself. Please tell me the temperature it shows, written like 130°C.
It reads 25°C
